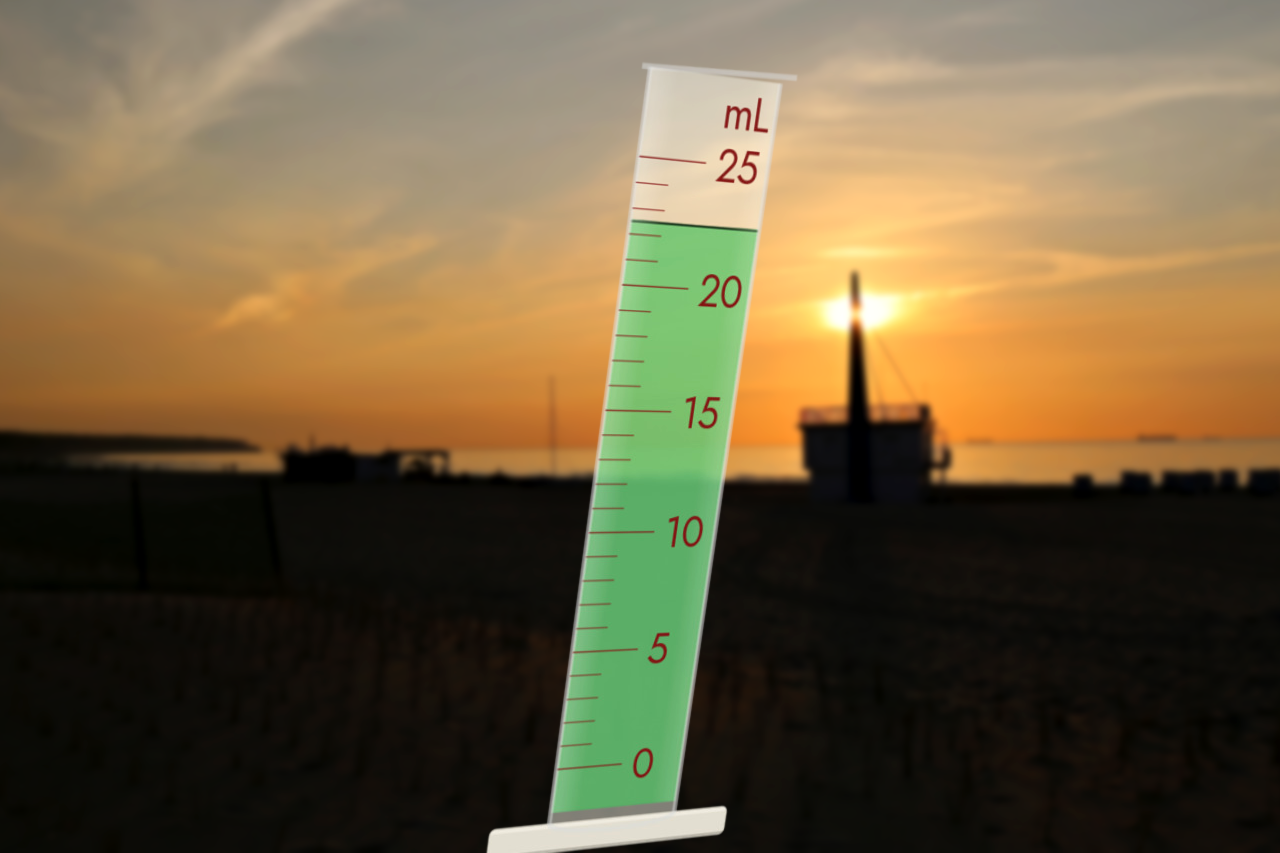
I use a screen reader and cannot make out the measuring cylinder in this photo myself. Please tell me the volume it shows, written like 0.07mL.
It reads 22.5mL
